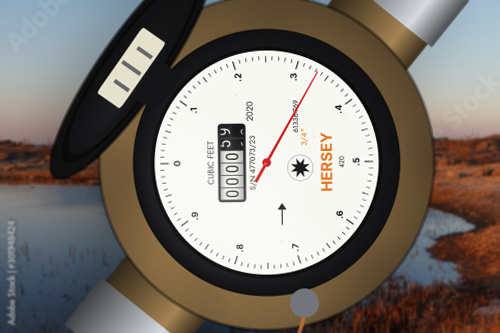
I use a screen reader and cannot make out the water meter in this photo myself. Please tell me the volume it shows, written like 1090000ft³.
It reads 59.33ft³
